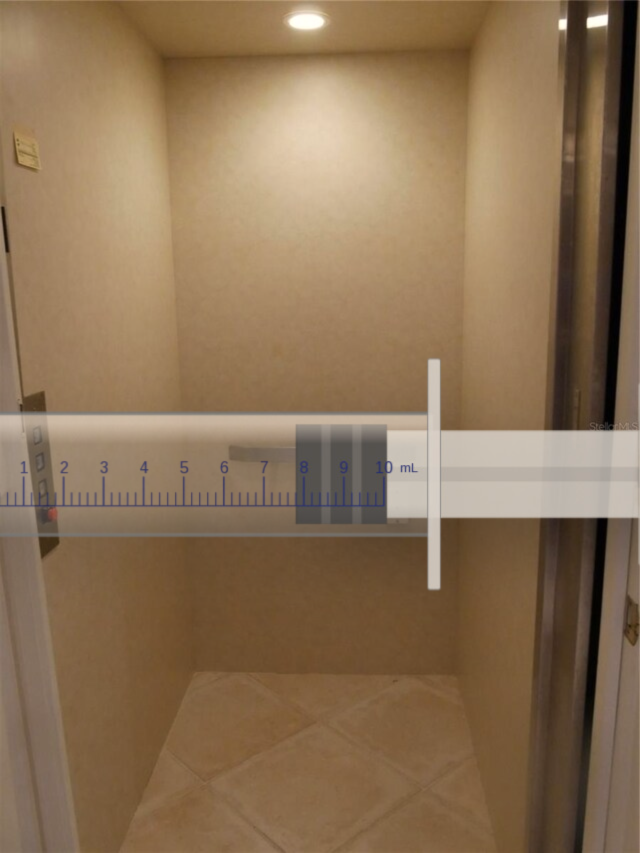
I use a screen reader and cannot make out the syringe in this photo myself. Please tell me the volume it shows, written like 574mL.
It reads 7.8mL
